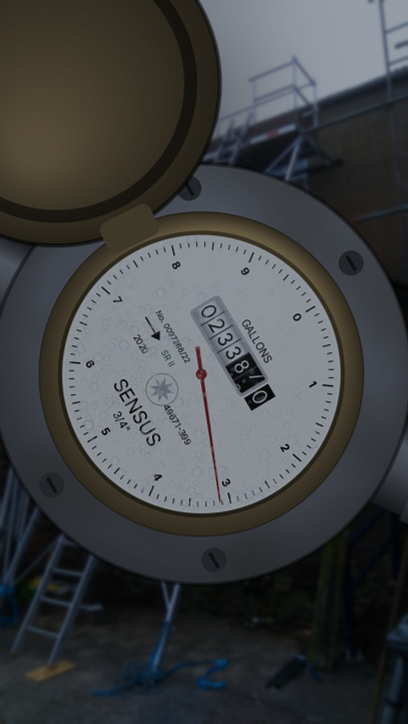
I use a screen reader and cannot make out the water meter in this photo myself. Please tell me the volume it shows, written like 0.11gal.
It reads 233873.1gal
